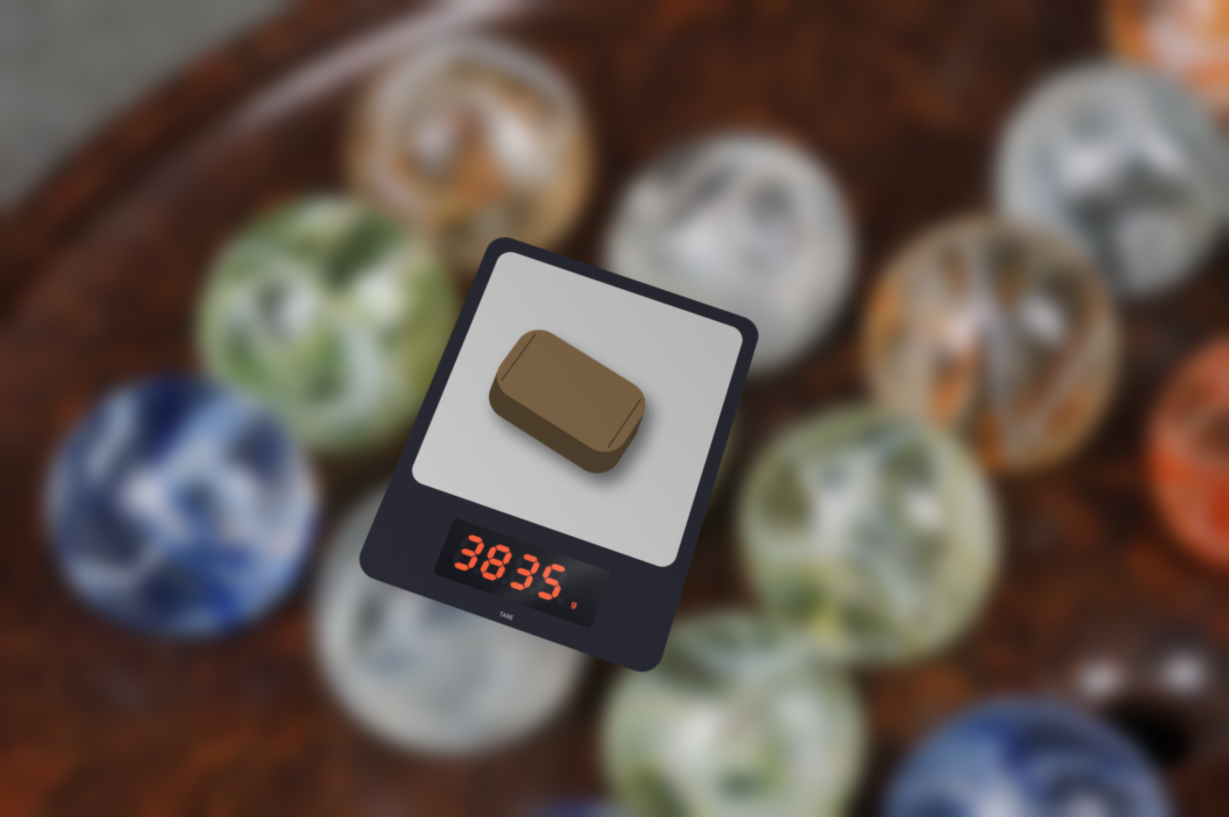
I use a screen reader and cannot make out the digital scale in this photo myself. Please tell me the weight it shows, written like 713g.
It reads 3835g
